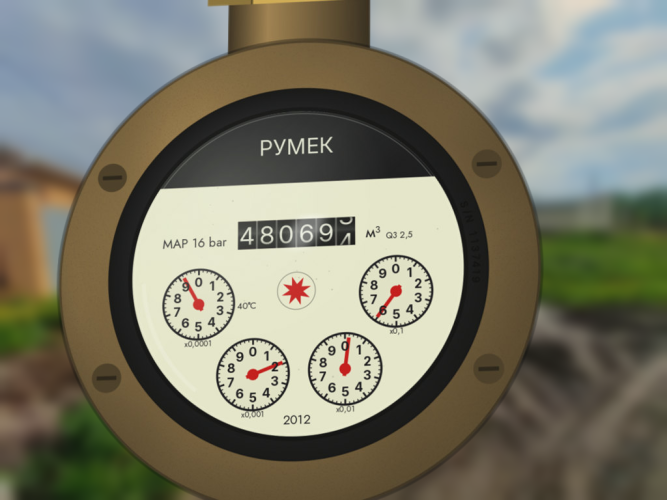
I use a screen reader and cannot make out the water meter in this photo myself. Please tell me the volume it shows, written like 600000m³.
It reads 480693.6019m³
